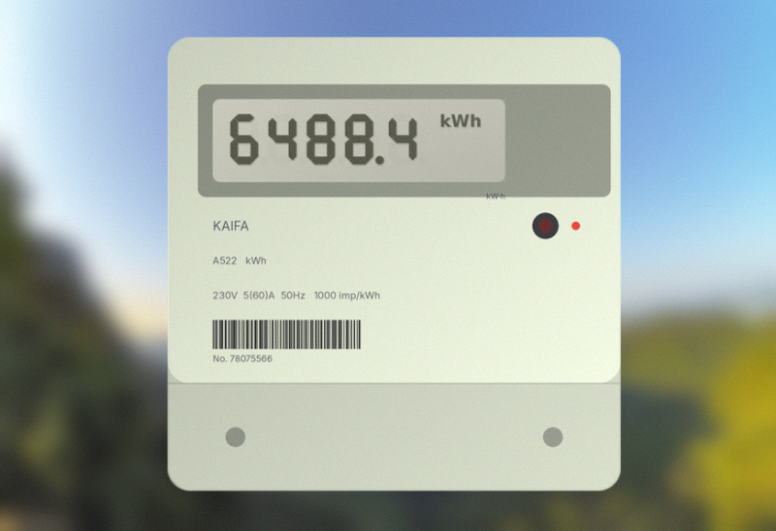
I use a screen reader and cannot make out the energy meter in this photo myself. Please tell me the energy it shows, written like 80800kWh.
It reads 6488.4kWh
